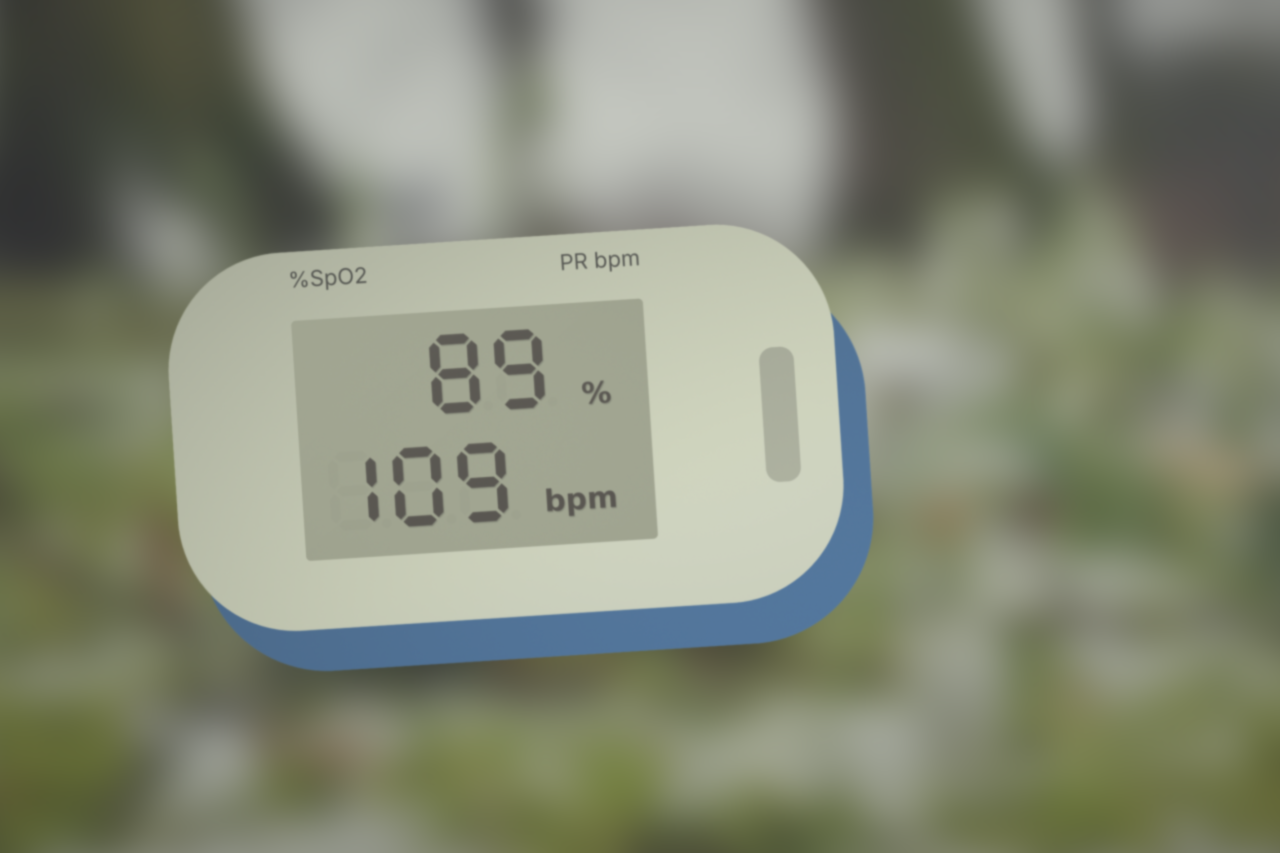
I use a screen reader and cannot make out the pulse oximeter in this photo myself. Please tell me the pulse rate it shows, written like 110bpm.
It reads 109bpm
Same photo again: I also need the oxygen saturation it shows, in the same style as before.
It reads 89%
